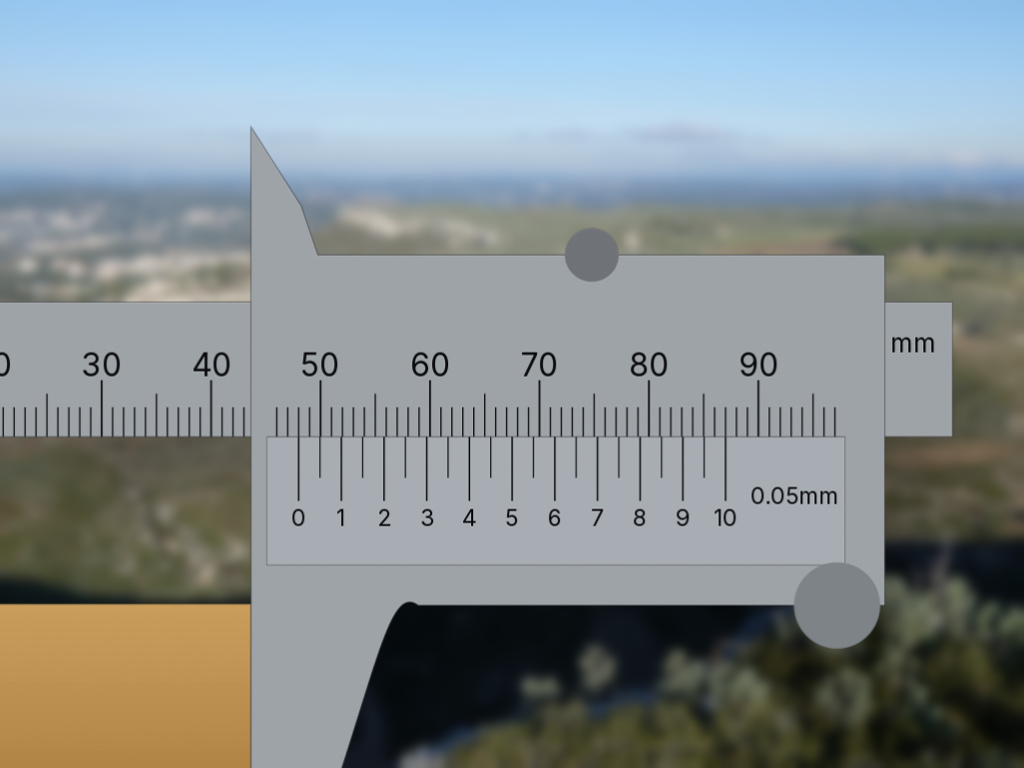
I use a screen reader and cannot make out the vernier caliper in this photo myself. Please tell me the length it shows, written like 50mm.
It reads 48.0mm
